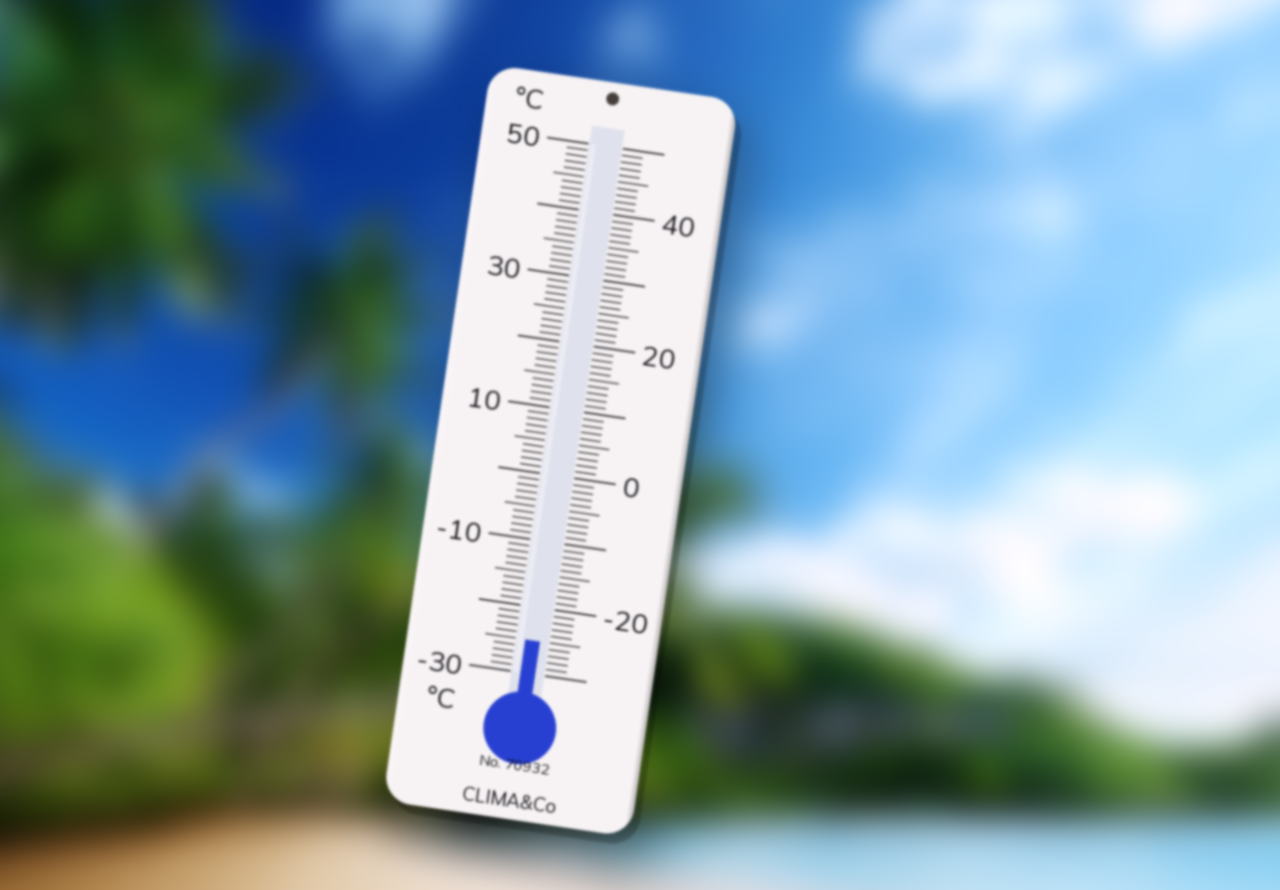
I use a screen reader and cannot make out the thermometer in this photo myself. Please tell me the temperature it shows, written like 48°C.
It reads -25°C
